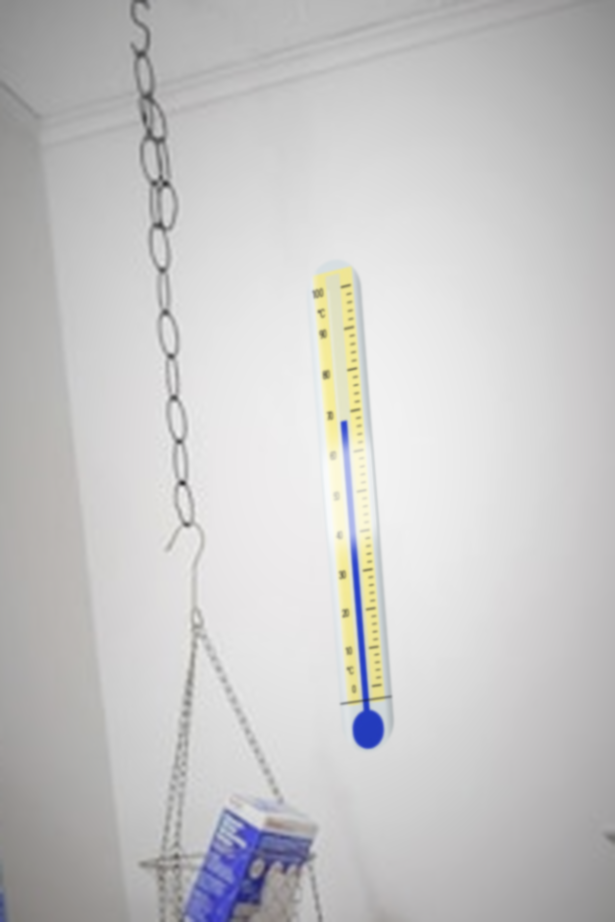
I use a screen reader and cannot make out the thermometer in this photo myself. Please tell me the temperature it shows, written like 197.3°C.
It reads 68°C
